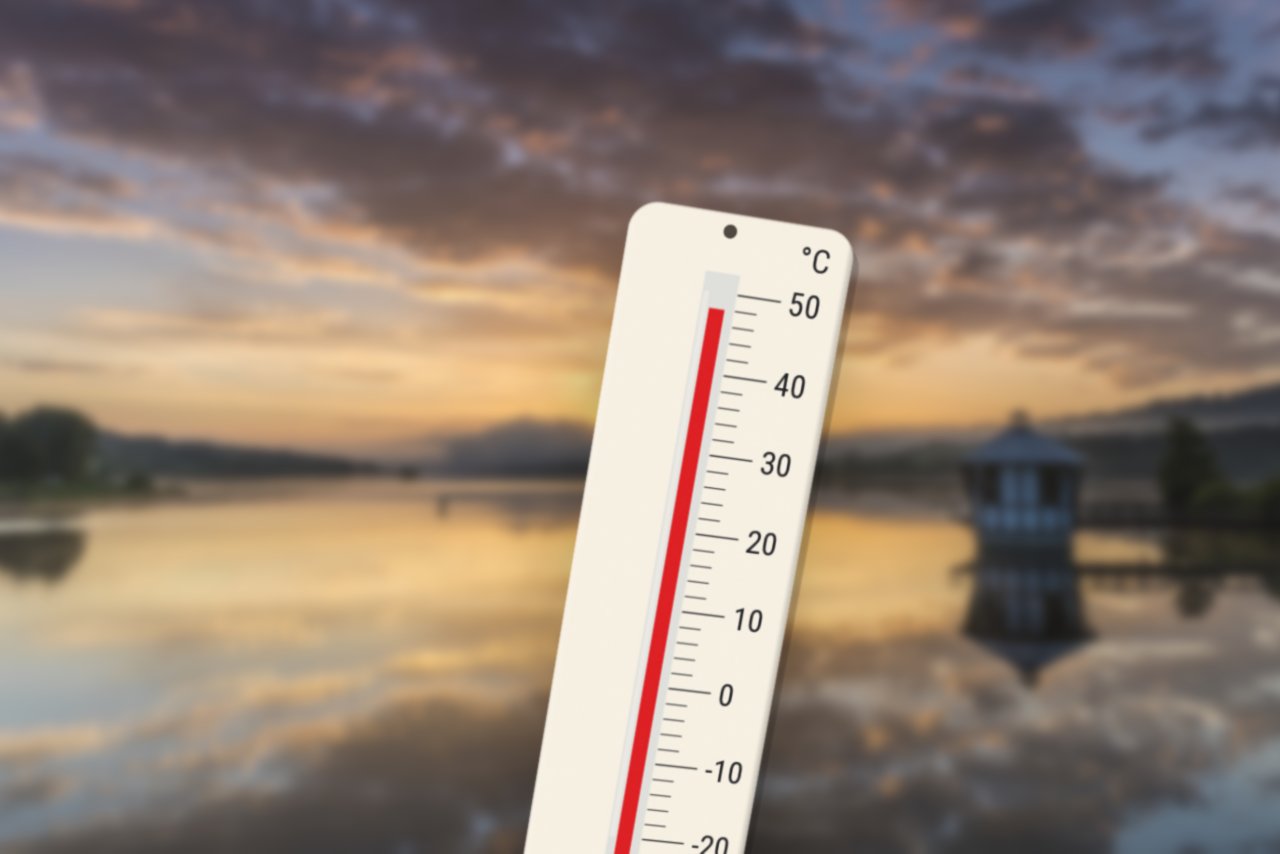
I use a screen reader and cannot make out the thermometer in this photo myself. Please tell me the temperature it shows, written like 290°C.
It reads 48°C
